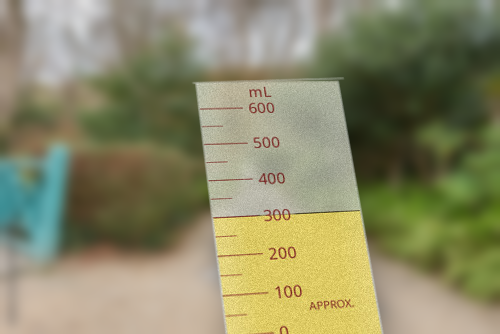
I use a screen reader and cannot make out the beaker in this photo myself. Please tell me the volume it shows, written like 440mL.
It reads 300mL
